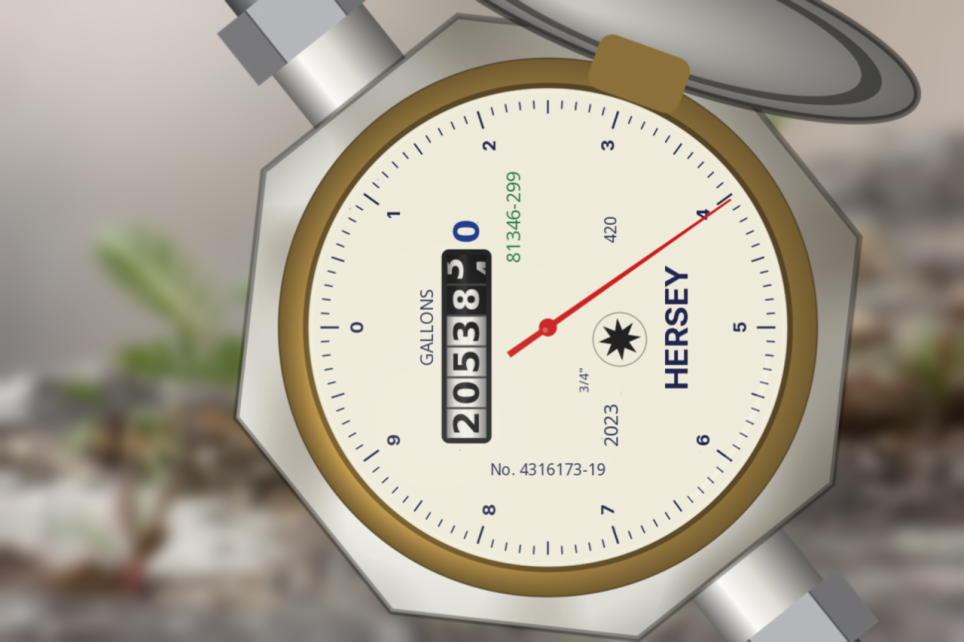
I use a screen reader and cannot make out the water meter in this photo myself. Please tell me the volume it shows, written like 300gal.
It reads 2053834.0gal
